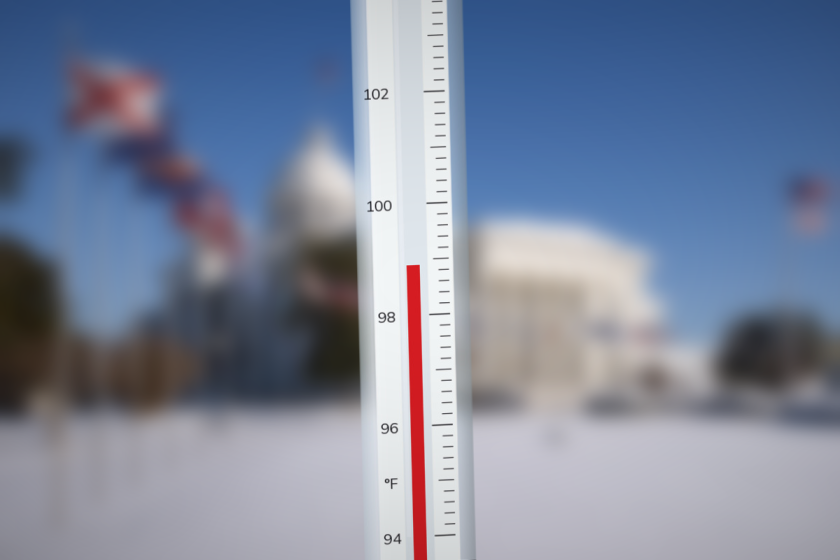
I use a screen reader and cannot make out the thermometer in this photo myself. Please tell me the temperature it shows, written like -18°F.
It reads 98.9°F
